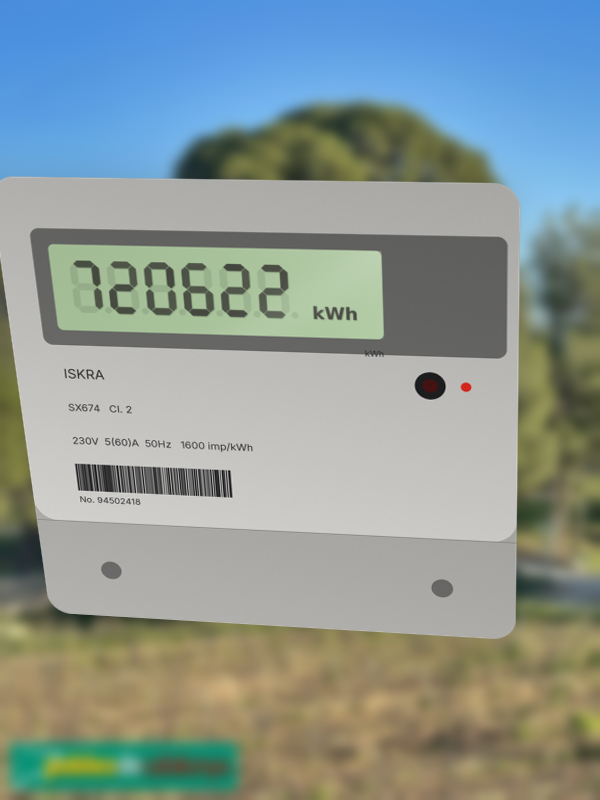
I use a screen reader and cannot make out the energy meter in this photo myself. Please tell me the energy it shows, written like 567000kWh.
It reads 720622kWh
